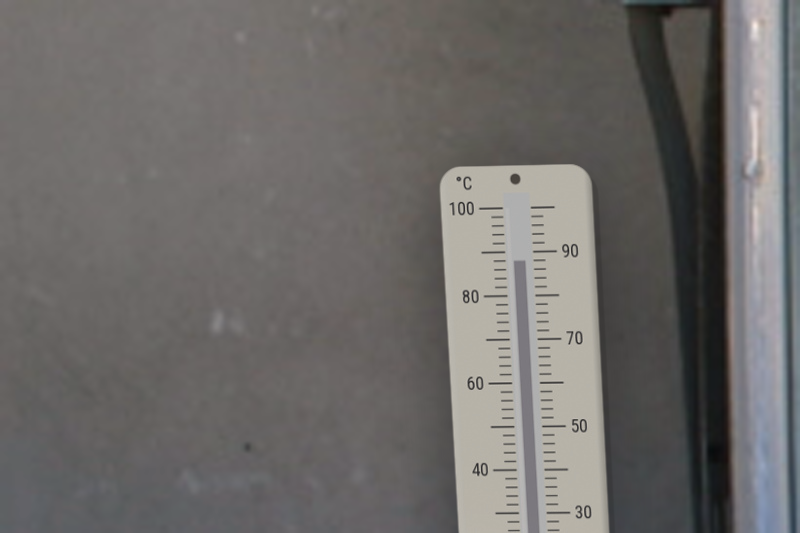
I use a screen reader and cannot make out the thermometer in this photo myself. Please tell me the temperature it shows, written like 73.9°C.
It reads 88°C
